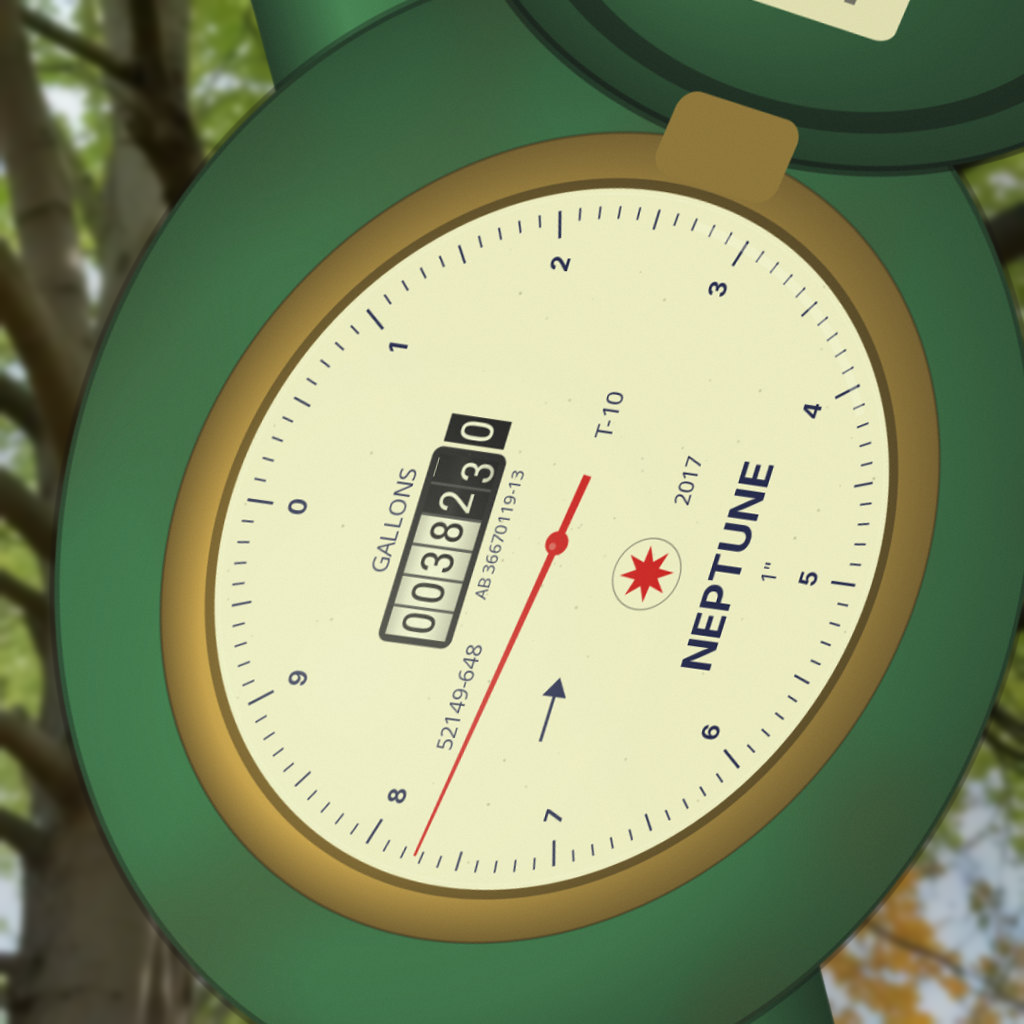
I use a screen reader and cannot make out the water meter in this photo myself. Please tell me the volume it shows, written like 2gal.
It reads 38227.7gal
